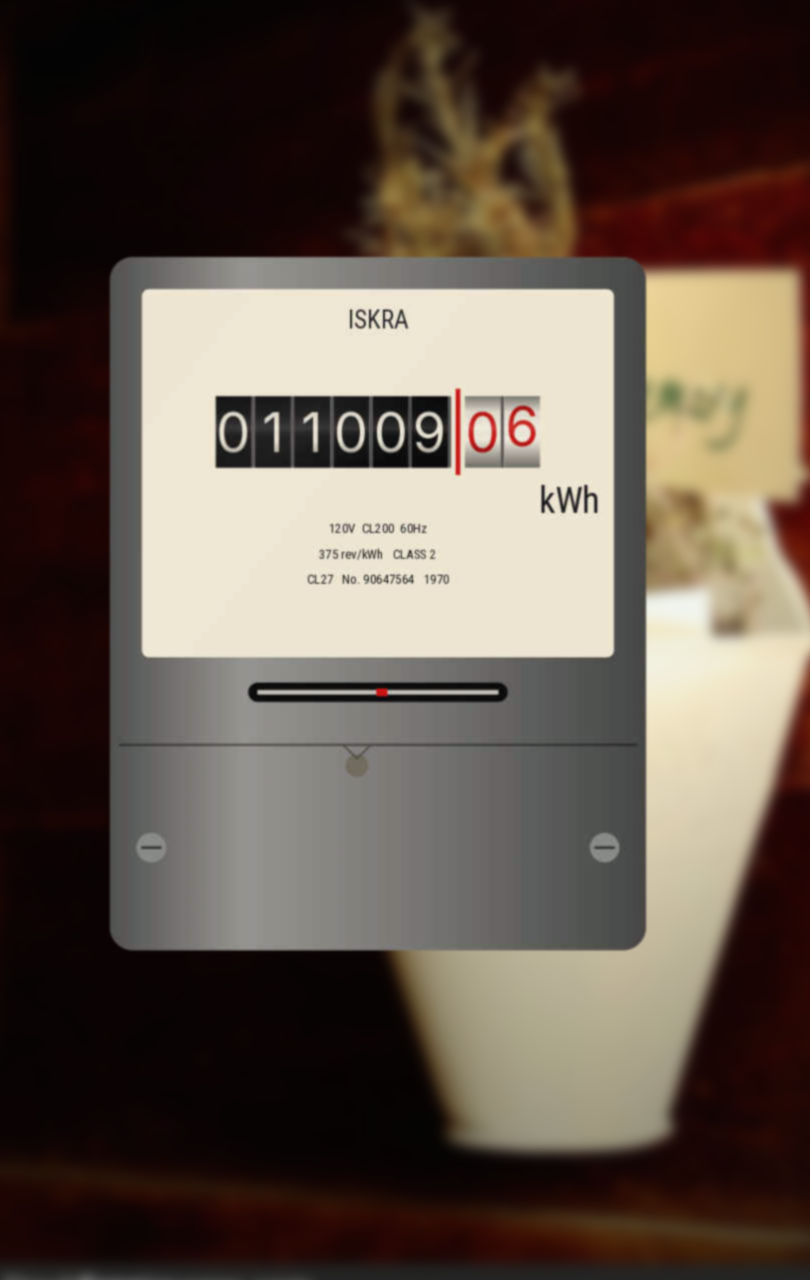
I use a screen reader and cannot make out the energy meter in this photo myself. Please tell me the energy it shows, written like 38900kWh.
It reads 11009.06kWh
